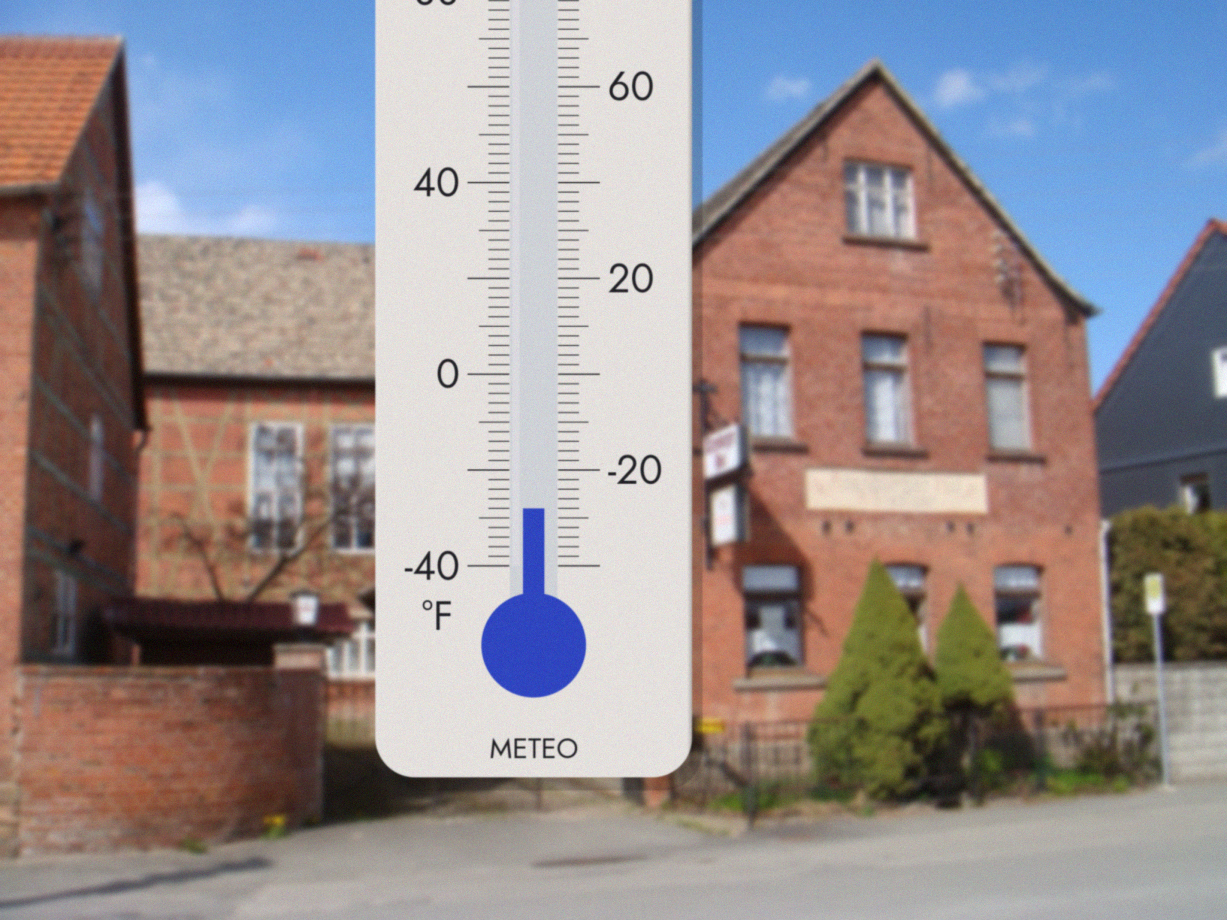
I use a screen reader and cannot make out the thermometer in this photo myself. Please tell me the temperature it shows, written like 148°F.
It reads -28°F
